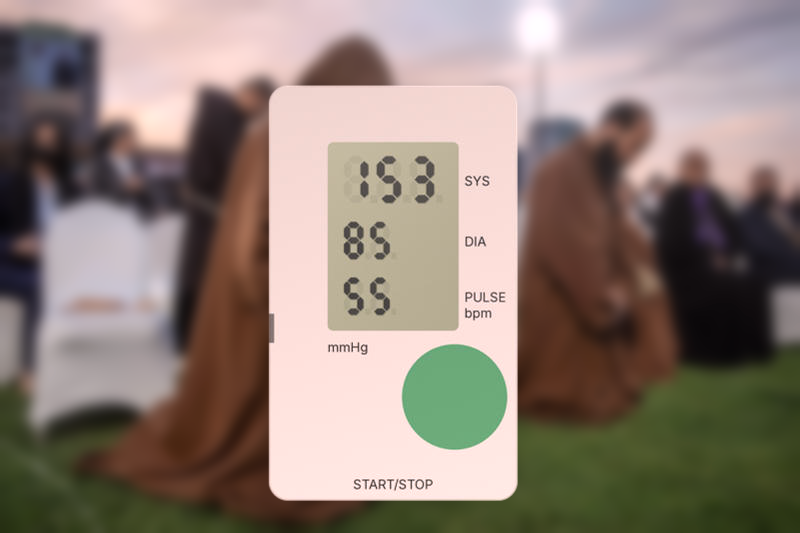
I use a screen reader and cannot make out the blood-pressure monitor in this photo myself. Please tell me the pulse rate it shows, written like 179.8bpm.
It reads 55bpm
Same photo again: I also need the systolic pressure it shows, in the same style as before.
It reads 153mmHg
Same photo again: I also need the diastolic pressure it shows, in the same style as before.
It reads 85mmHg
